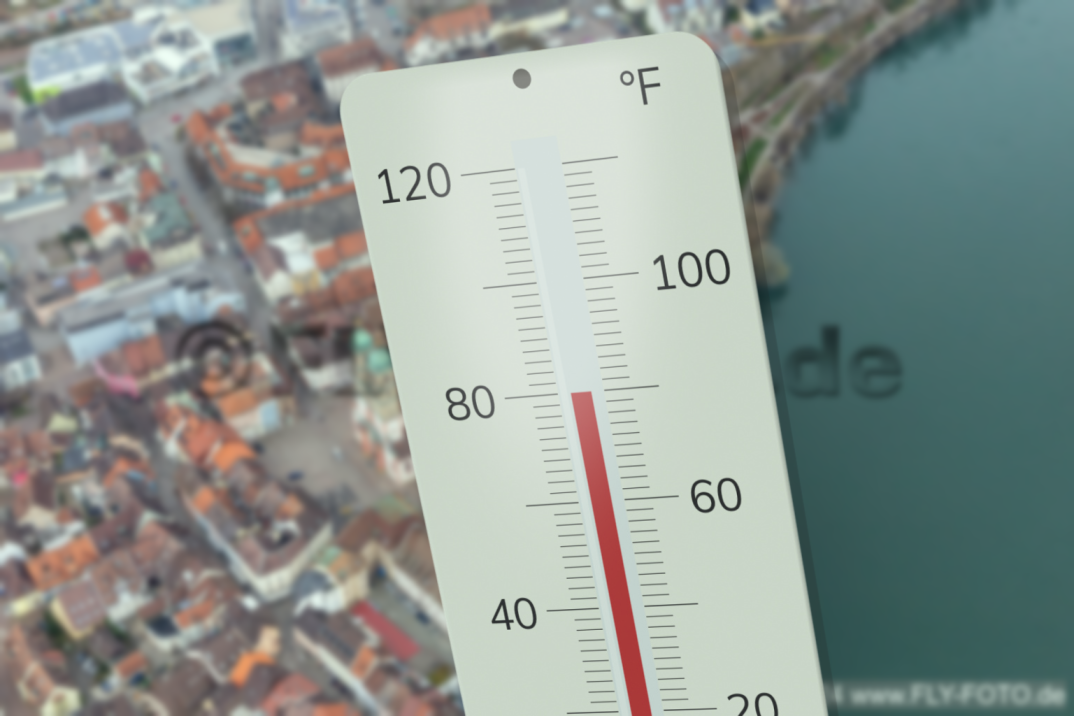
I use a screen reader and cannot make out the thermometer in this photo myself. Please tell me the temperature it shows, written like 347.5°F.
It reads 80°F
